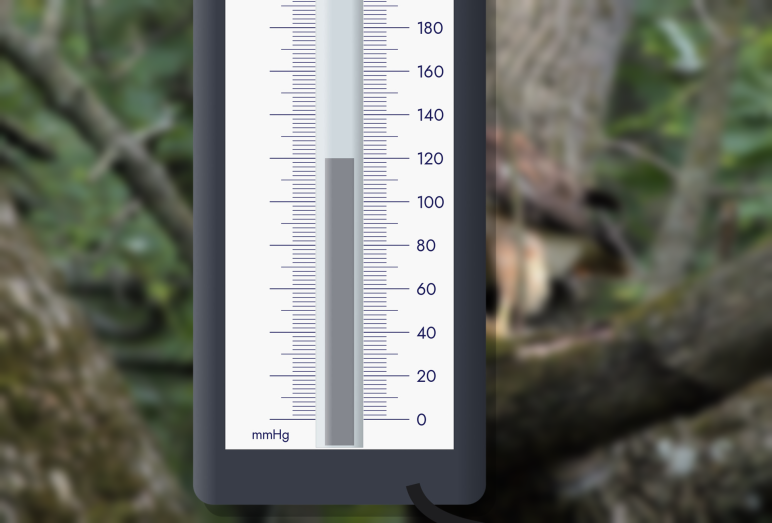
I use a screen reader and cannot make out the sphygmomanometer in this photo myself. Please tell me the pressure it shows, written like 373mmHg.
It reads 120mmHg
